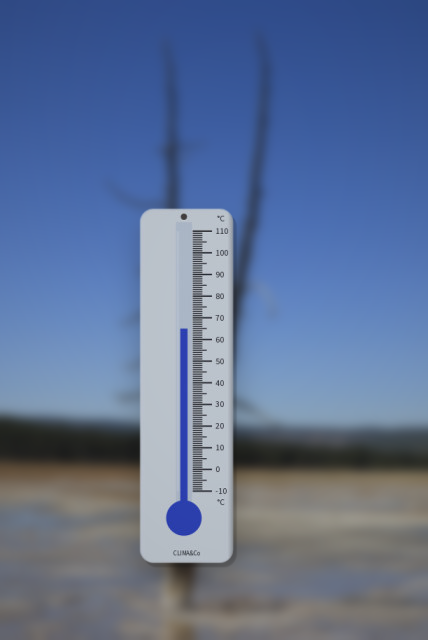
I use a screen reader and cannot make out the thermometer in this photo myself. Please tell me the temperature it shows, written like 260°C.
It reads 65°C
